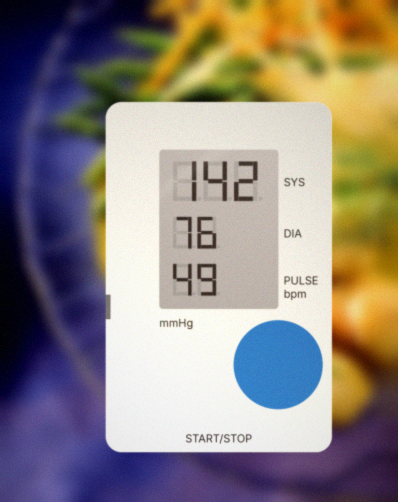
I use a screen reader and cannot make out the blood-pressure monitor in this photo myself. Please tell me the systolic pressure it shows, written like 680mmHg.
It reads 142mmHg
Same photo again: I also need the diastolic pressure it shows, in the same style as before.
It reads 76mmHg
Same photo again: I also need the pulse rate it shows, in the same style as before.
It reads 49bpm
